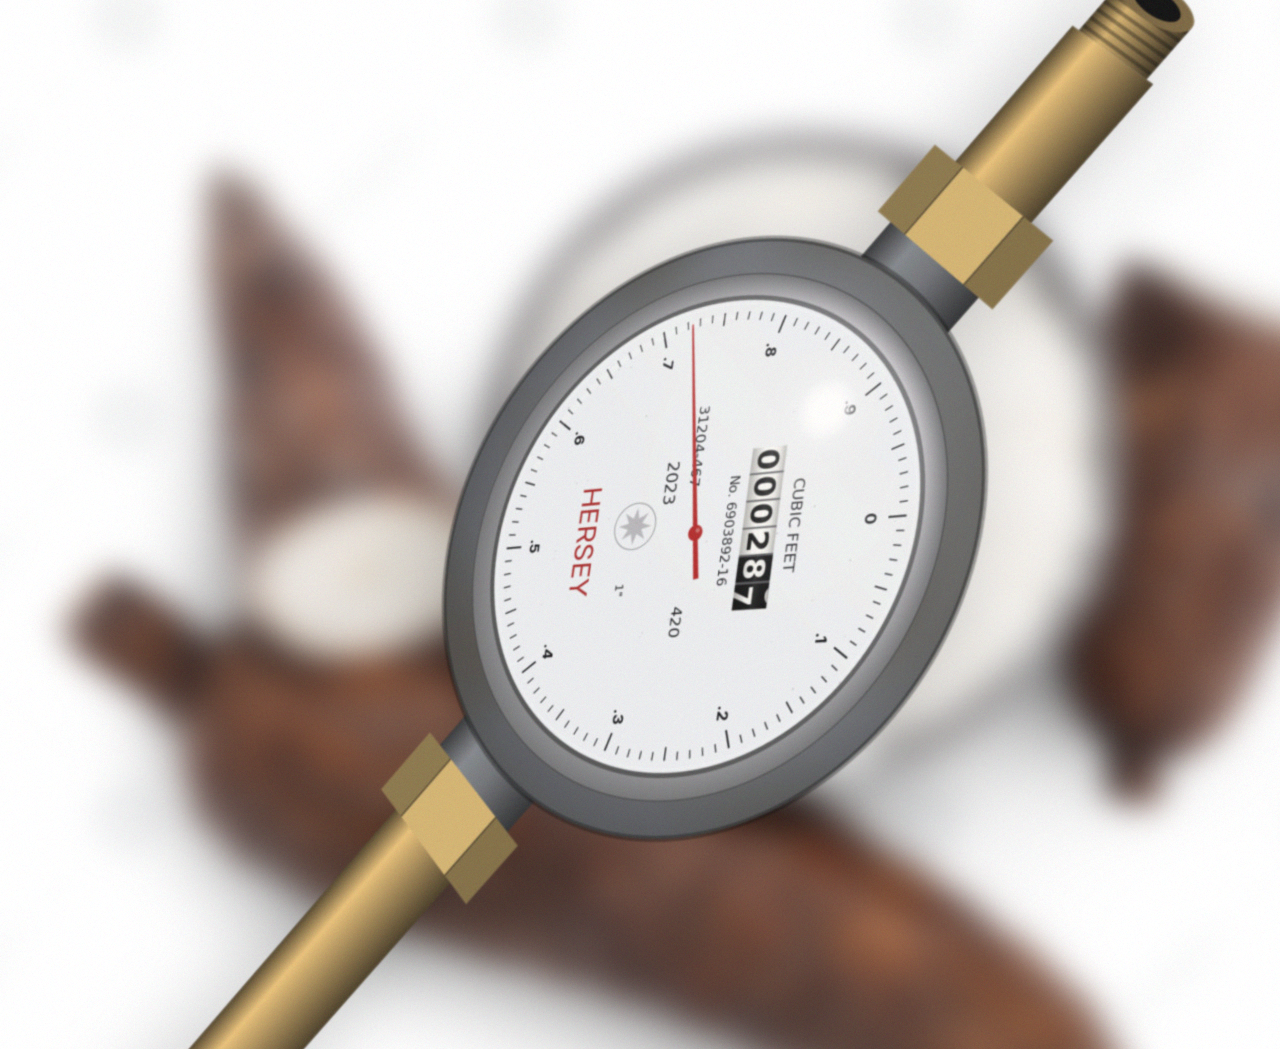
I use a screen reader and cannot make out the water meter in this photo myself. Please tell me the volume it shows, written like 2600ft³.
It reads 286.72ft³
